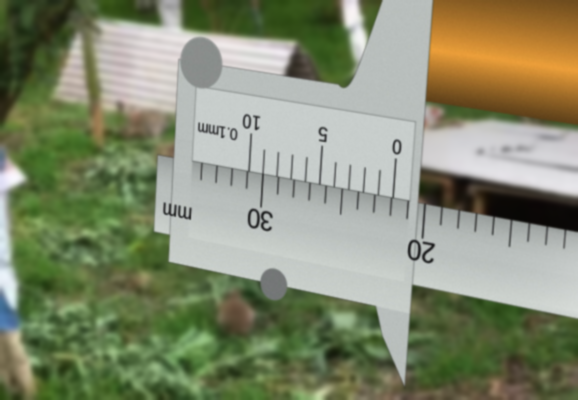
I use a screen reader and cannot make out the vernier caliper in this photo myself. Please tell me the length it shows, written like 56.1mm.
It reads 21.9mm
